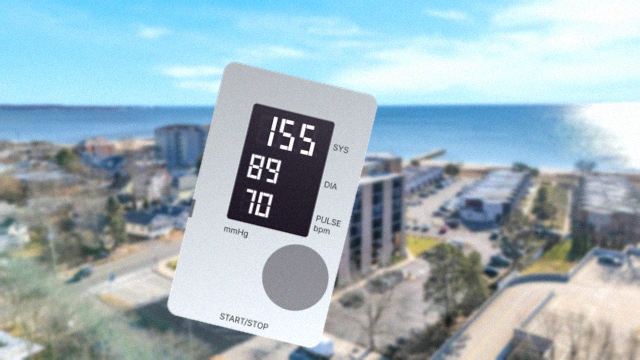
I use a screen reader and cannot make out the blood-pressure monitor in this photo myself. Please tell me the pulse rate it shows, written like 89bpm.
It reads 70bpm
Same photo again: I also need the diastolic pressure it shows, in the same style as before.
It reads 89mmHg
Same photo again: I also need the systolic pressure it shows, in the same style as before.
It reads 155mmHg
